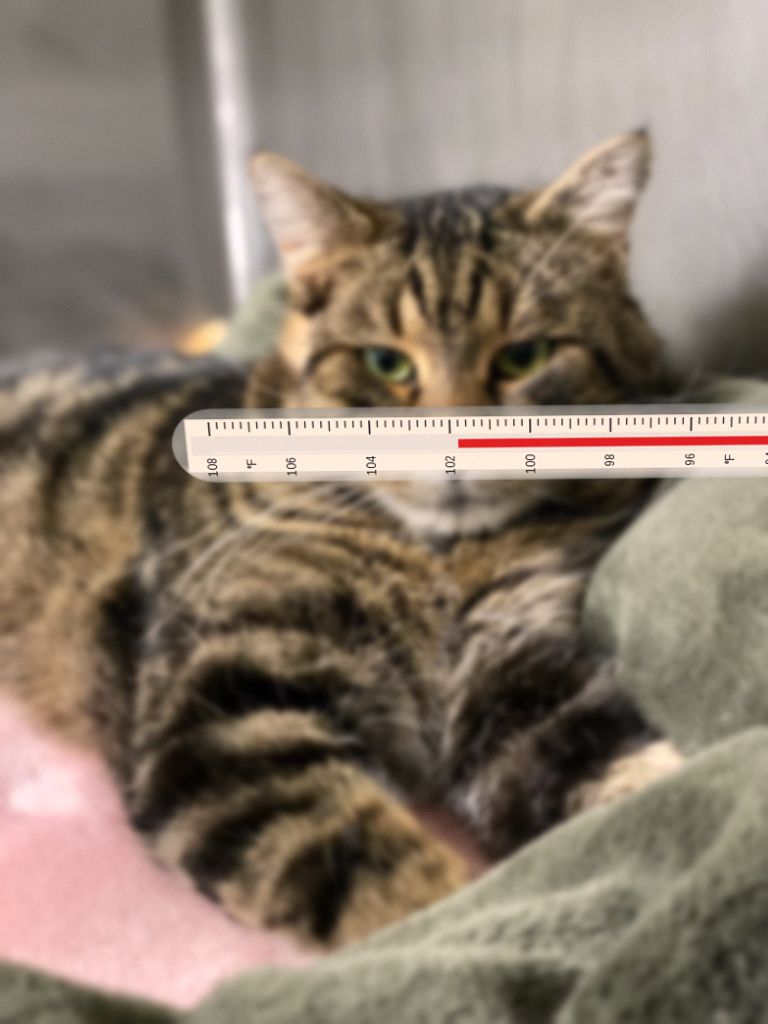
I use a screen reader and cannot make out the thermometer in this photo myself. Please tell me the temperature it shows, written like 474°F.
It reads 101.8°F
